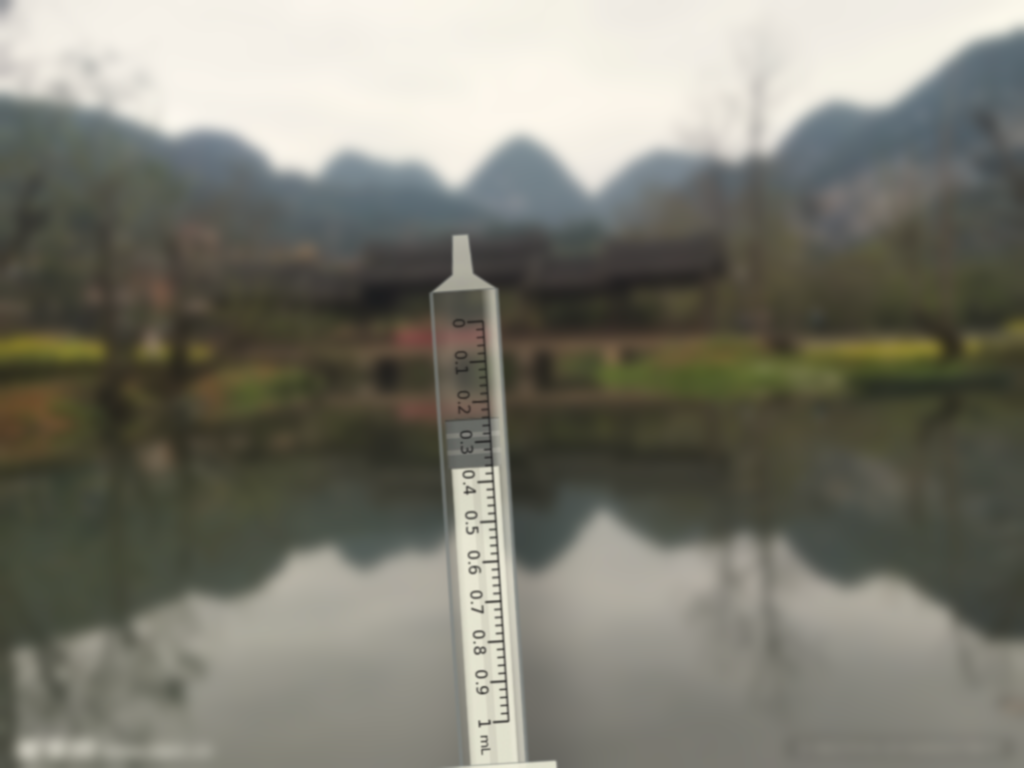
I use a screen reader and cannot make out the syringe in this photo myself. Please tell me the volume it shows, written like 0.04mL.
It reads 0.24mL
